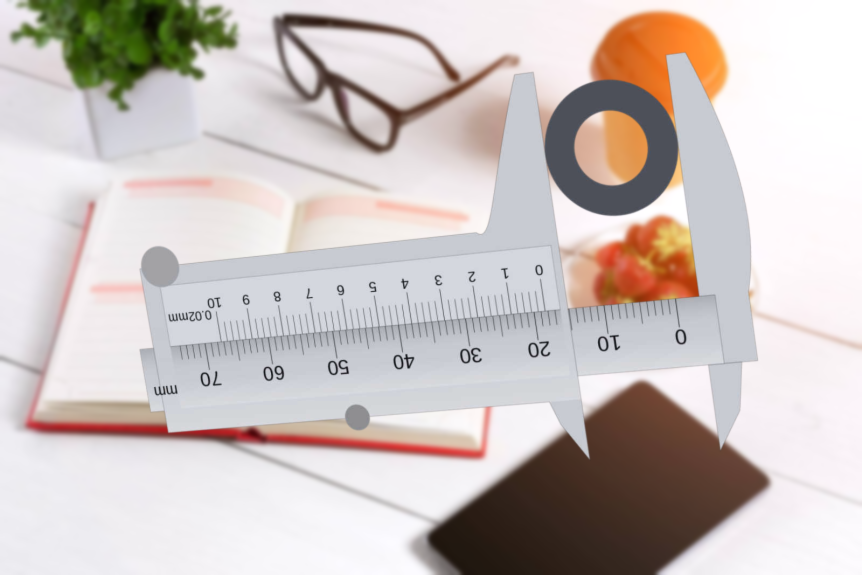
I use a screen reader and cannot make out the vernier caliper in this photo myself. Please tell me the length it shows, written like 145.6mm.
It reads 18.4mm
